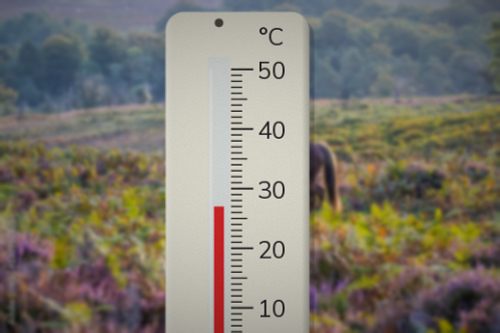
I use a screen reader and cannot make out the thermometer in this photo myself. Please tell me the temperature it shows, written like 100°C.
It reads 27°C
